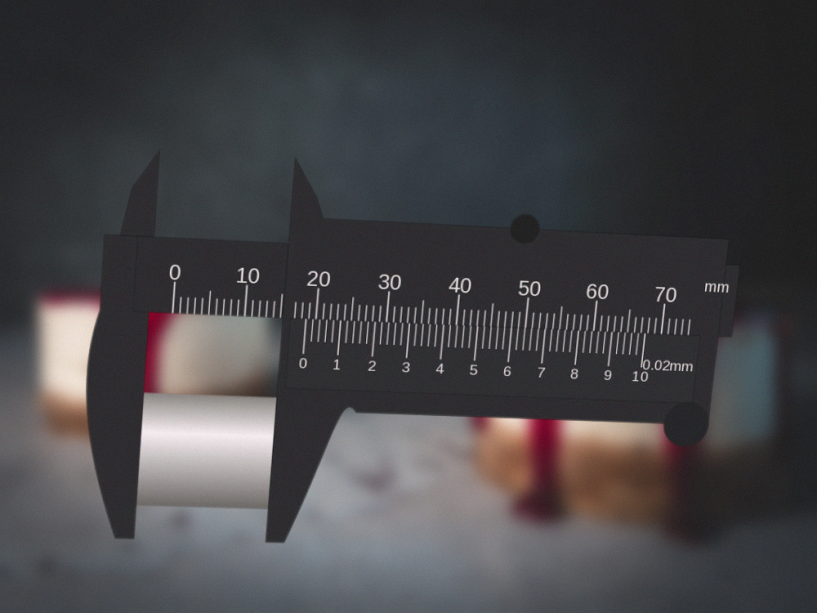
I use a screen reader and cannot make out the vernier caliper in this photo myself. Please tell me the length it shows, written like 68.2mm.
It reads 18.6mm
